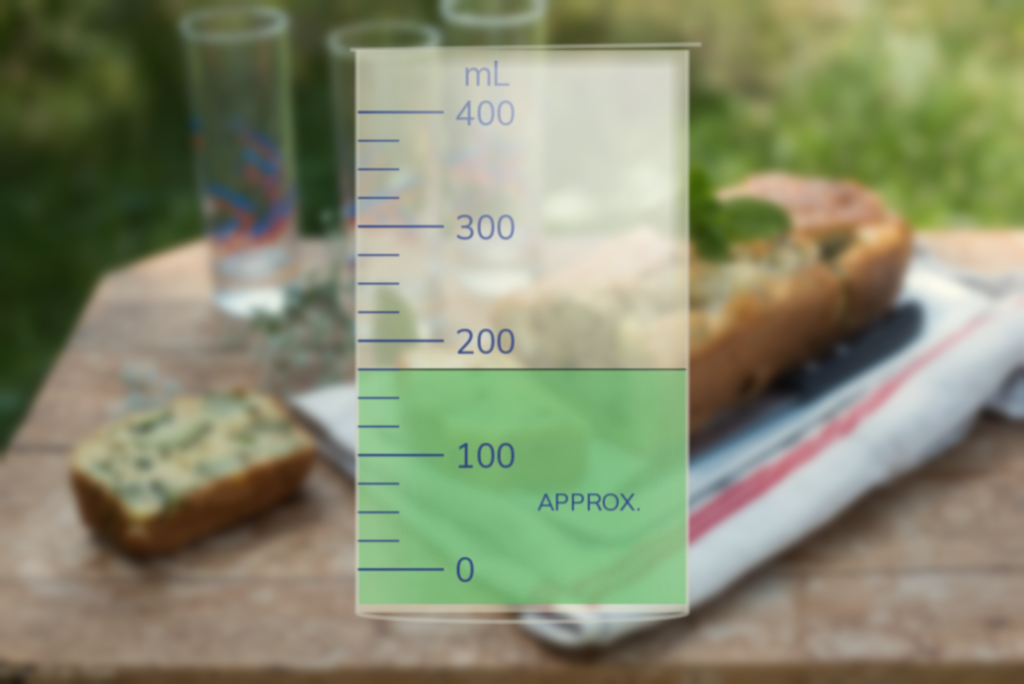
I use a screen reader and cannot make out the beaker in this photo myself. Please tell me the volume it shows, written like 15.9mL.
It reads 175mL
